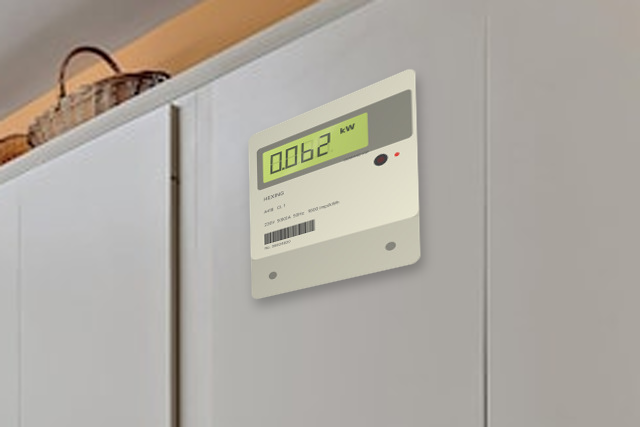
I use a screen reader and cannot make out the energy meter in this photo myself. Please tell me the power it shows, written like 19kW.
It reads 0.062kW
